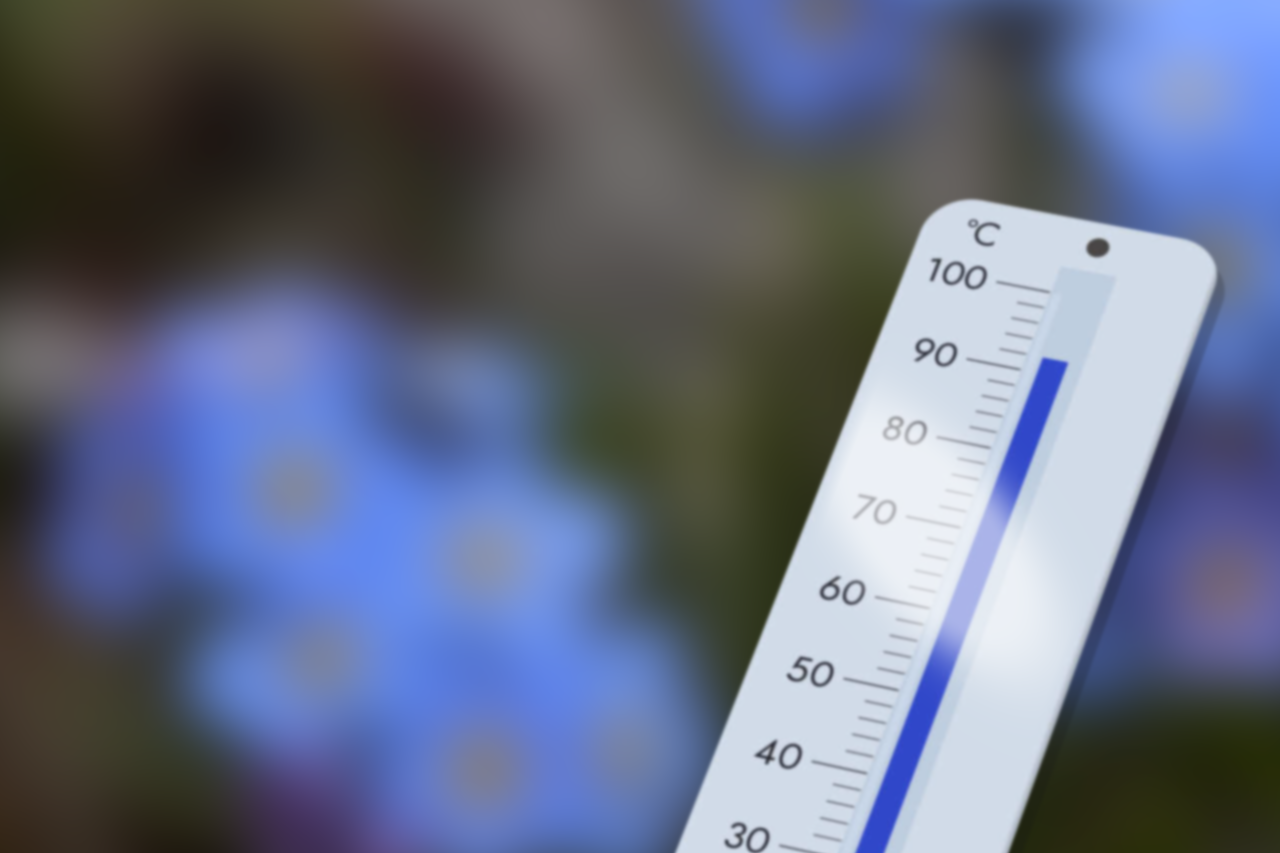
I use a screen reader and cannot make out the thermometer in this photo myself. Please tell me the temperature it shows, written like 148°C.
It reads 92°C
